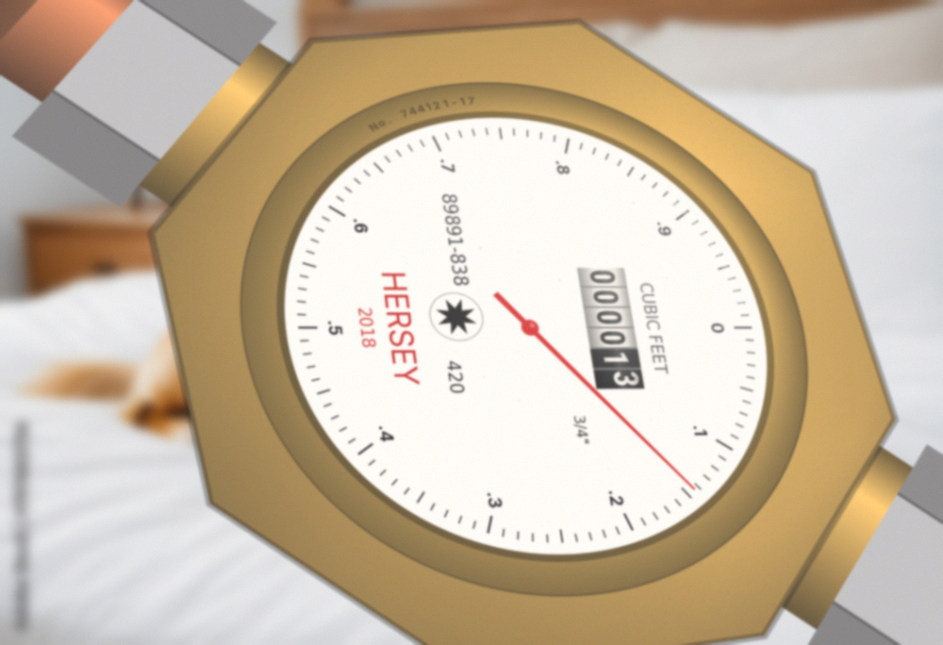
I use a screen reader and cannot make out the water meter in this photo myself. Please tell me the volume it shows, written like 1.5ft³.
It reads 13.14ft³
